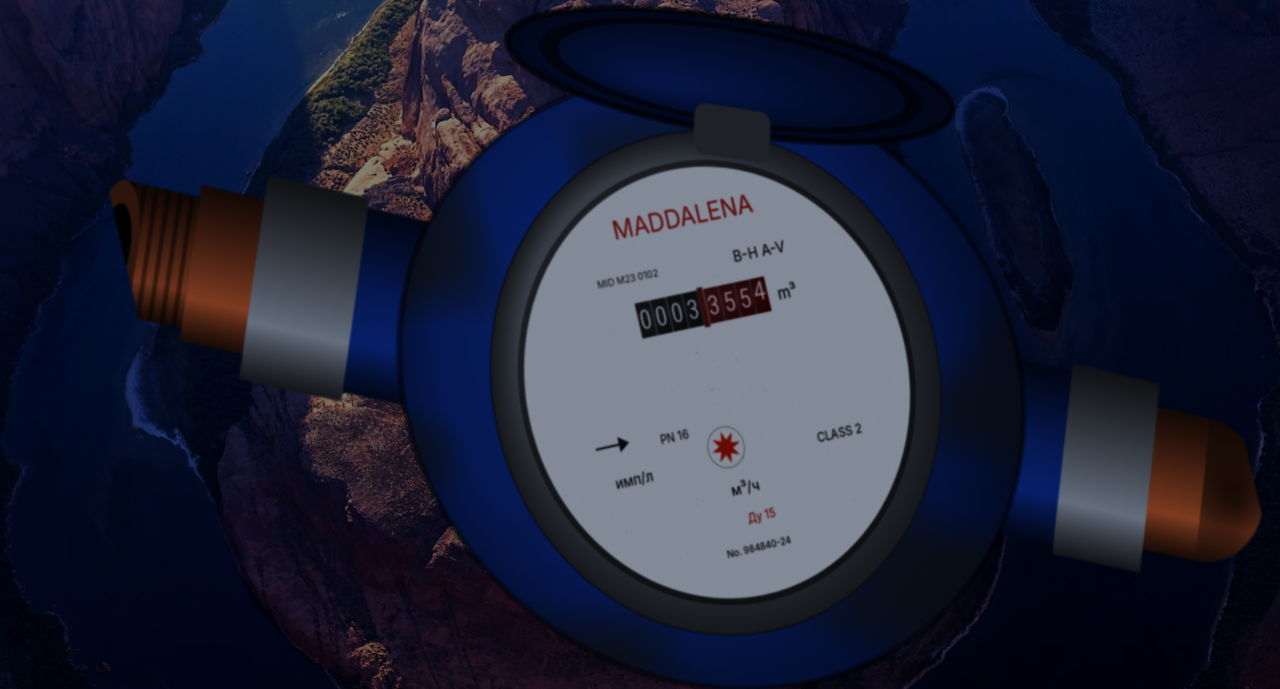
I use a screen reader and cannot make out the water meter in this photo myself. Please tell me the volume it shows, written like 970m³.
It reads 3.3554m³
